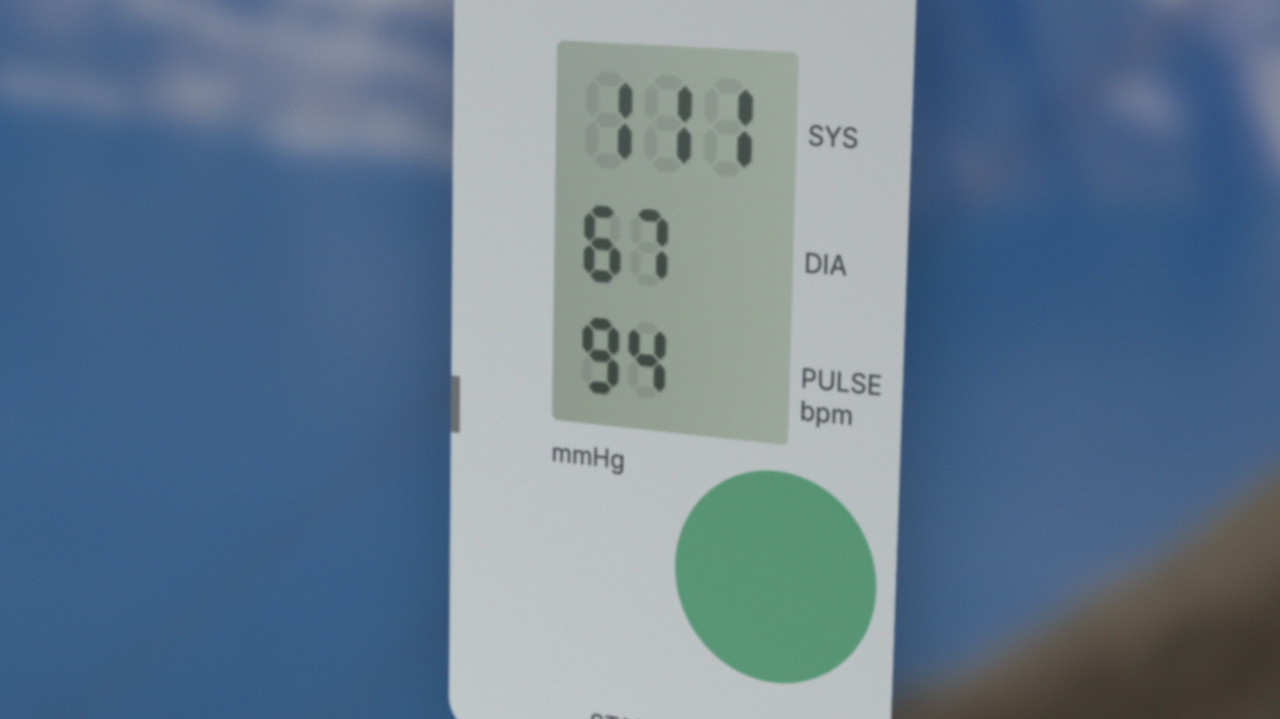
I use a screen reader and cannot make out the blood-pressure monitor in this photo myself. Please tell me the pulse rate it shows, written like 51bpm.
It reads 94bpm
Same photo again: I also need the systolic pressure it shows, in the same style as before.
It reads 111mmHg
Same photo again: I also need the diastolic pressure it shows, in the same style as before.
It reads 67mmHg
